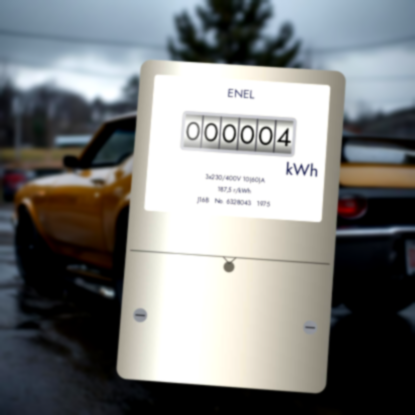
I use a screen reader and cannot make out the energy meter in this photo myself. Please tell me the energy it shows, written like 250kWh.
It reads 4kWh
